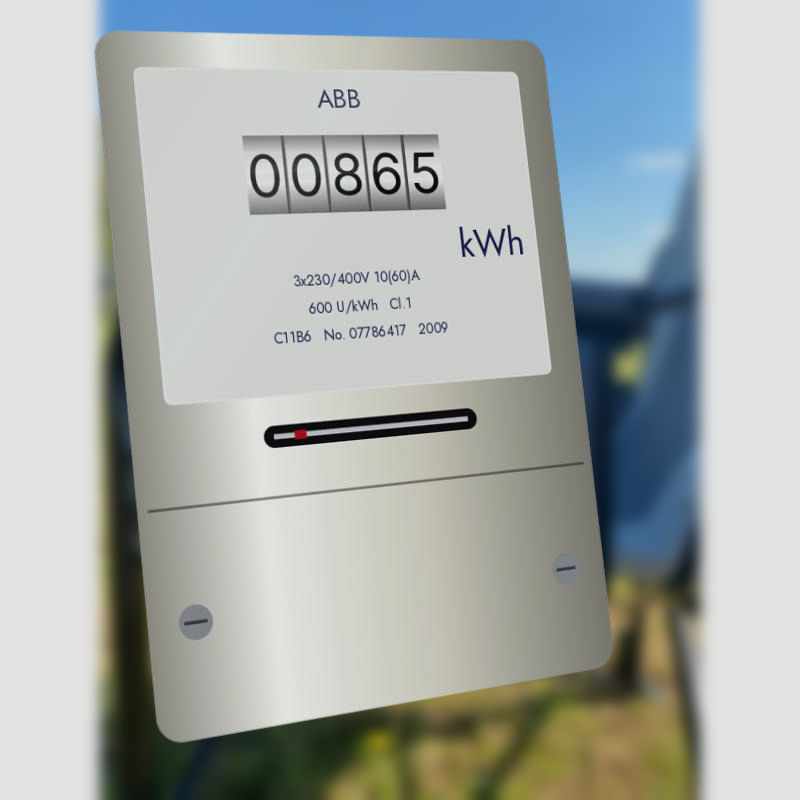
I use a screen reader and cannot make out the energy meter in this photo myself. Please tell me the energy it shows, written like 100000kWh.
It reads 865kWh
